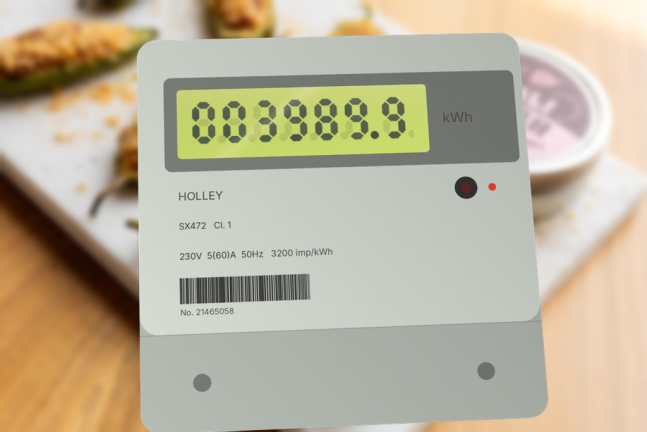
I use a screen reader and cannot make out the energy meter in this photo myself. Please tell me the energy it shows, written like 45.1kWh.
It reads 3989.9kWh
